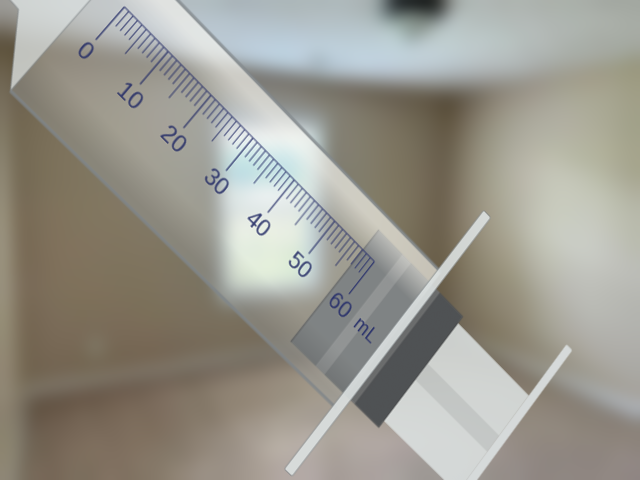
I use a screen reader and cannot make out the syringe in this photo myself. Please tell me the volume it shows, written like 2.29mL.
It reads 57mL
